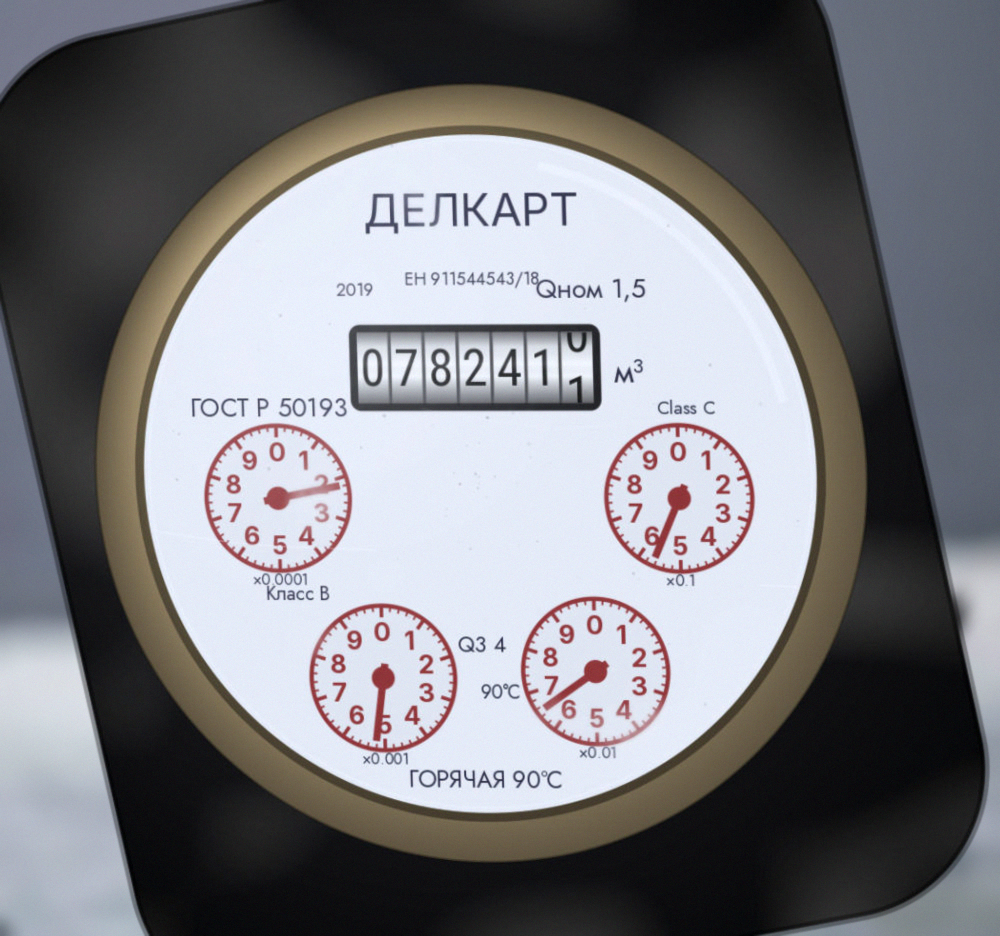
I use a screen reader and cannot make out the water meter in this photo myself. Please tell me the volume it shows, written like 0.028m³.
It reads 782410.5652m³
